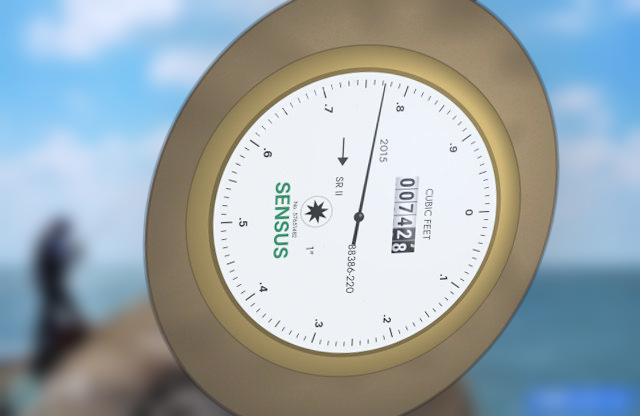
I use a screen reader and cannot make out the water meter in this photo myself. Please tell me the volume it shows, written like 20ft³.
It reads 7427.77ft³
